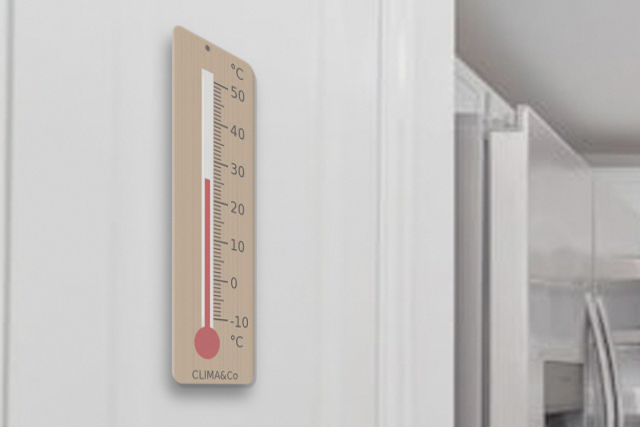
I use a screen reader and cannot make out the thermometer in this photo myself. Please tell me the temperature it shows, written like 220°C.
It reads 25°C
